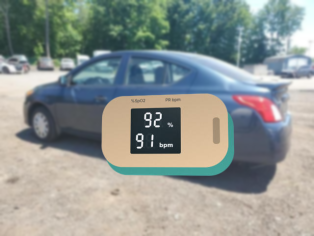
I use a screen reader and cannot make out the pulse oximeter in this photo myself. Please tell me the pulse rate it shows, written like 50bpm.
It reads 91bpm
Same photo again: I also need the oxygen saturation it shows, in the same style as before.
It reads 92%
